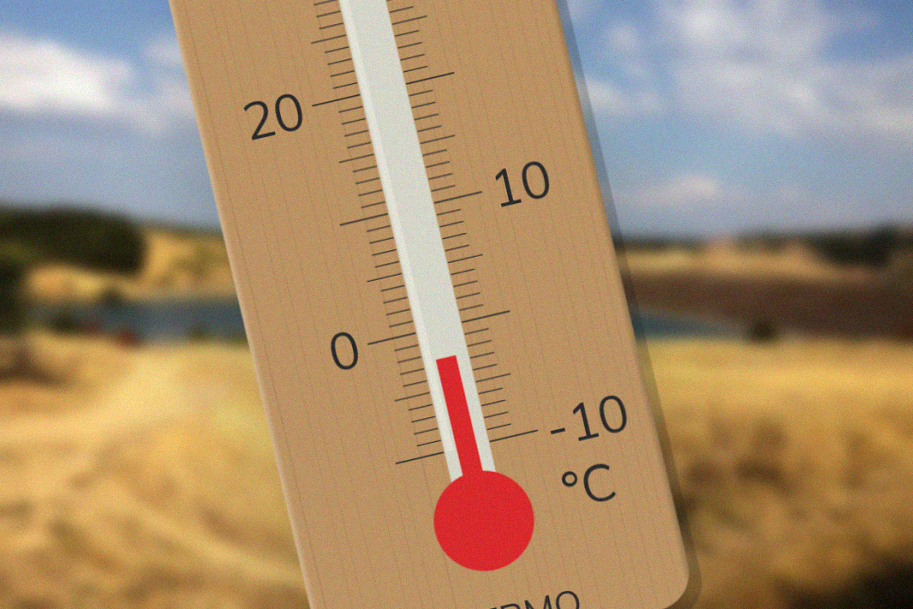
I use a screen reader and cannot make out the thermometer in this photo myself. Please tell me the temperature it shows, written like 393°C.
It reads -2.5°C
